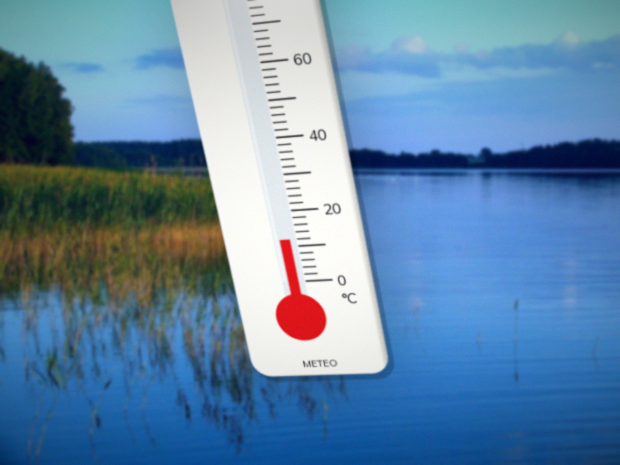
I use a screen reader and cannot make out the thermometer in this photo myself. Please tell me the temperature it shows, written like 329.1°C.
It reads 12°C
